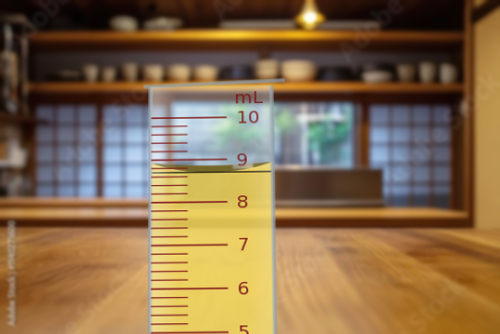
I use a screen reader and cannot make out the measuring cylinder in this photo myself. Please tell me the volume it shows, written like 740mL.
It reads 8.7mL
